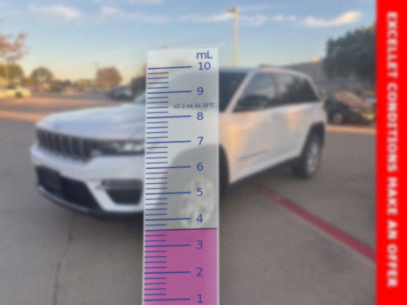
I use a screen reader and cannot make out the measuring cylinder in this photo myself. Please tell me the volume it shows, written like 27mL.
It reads 3.6mL
